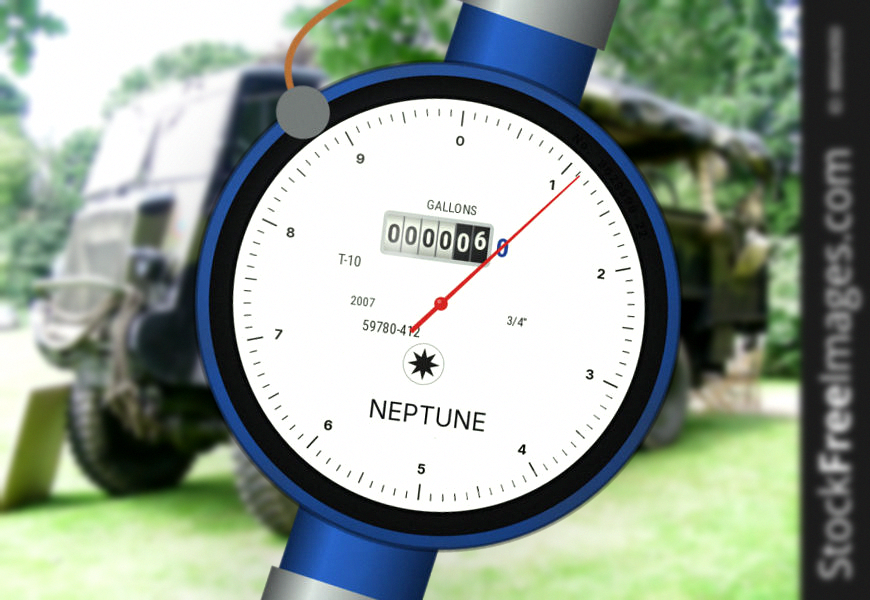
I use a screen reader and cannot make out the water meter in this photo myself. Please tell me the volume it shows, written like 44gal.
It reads 61.1gal
